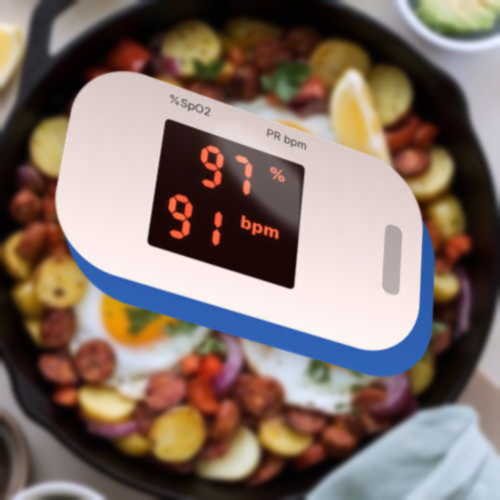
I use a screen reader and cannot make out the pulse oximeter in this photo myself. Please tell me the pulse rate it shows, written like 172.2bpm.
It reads 91bpm
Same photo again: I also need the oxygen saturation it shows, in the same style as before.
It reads 97%
